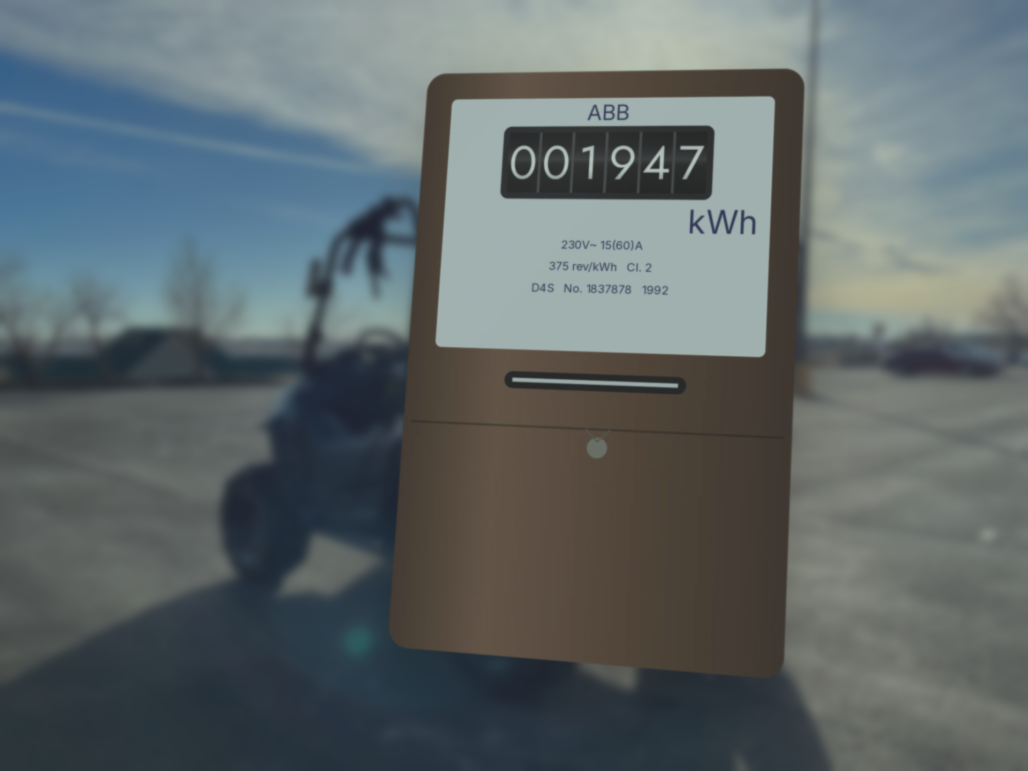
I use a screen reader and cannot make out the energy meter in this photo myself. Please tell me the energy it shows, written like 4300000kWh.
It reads 1947kWh
